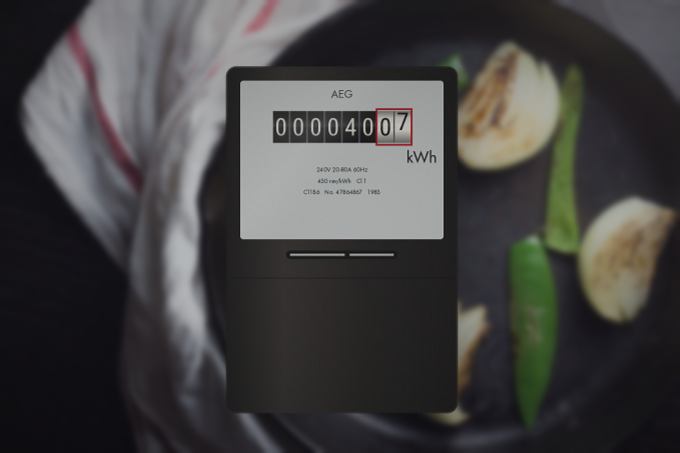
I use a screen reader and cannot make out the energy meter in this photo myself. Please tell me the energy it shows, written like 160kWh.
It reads 40.07kWh
